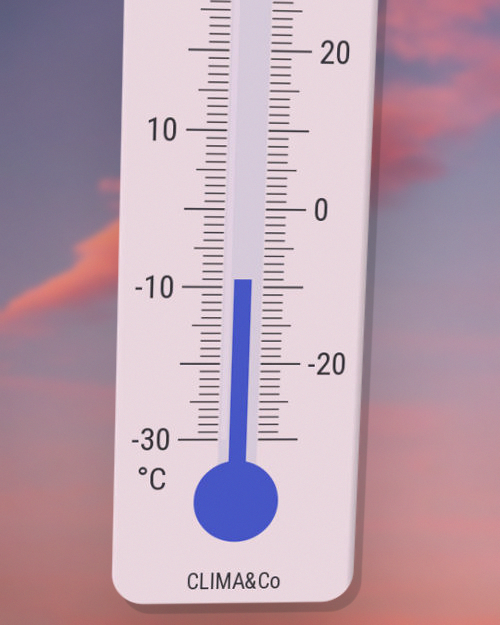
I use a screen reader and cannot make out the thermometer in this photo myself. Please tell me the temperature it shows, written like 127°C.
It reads -9°C
